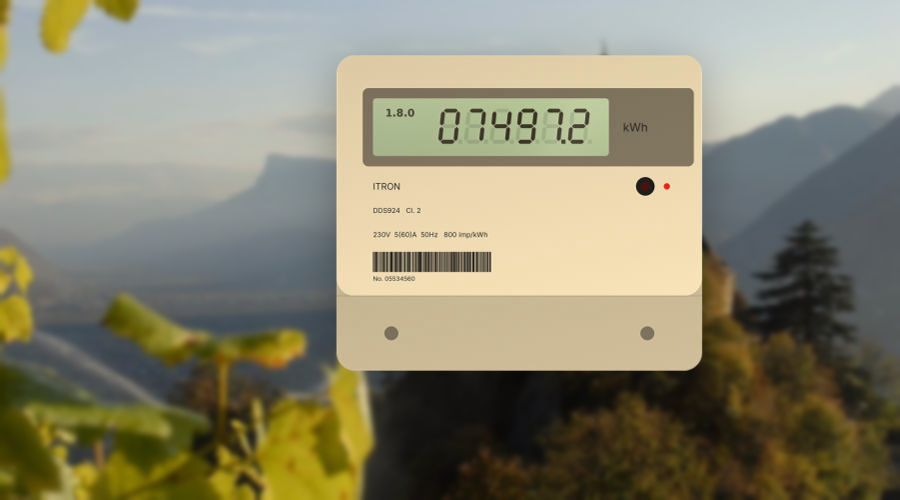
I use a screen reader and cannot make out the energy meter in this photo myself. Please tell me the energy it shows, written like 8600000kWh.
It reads 7497.2kWh
